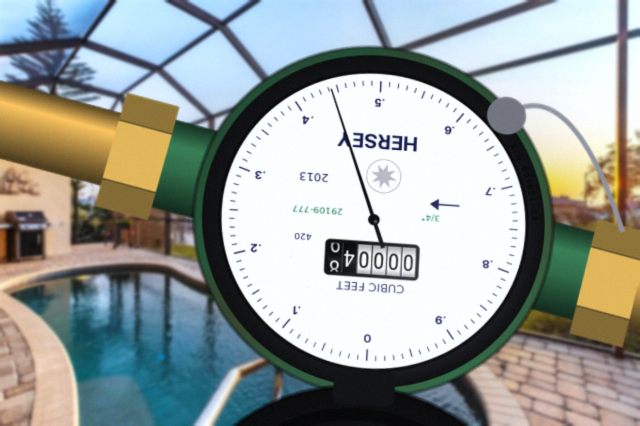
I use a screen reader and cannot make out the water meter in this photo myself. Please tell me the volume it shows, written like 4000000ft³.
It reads 48.44ft³
